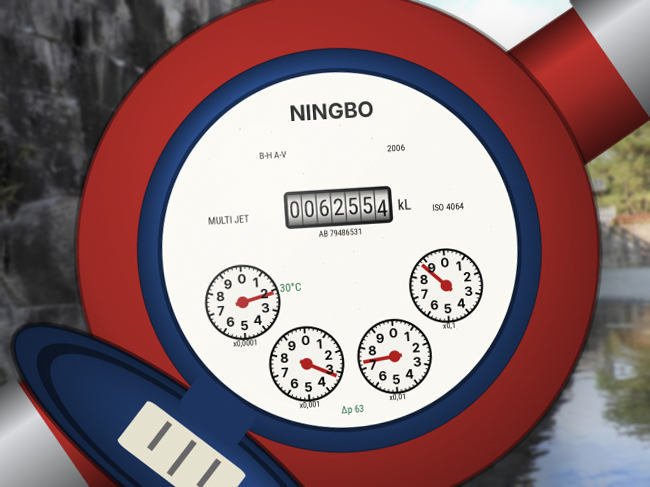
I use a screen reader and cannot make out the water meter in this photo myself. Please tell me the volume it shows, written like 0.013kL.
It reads 62553.8732kL
